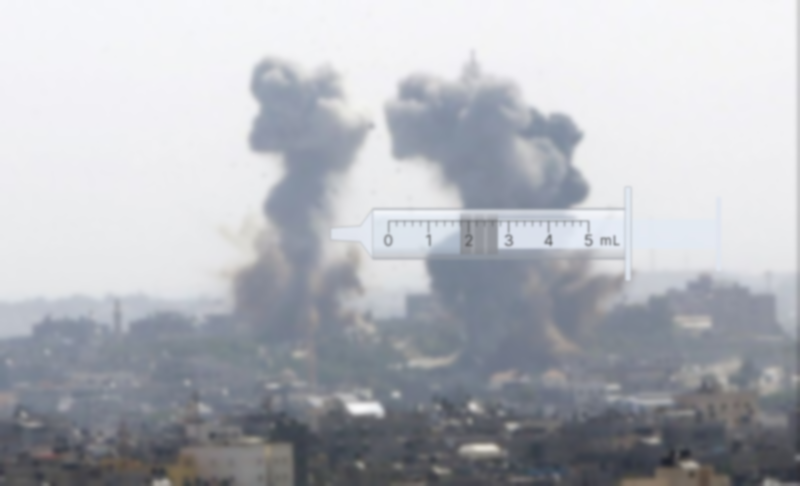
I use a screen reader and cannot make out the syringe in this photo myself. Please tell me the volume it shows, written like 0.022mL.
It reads 1.8mL
